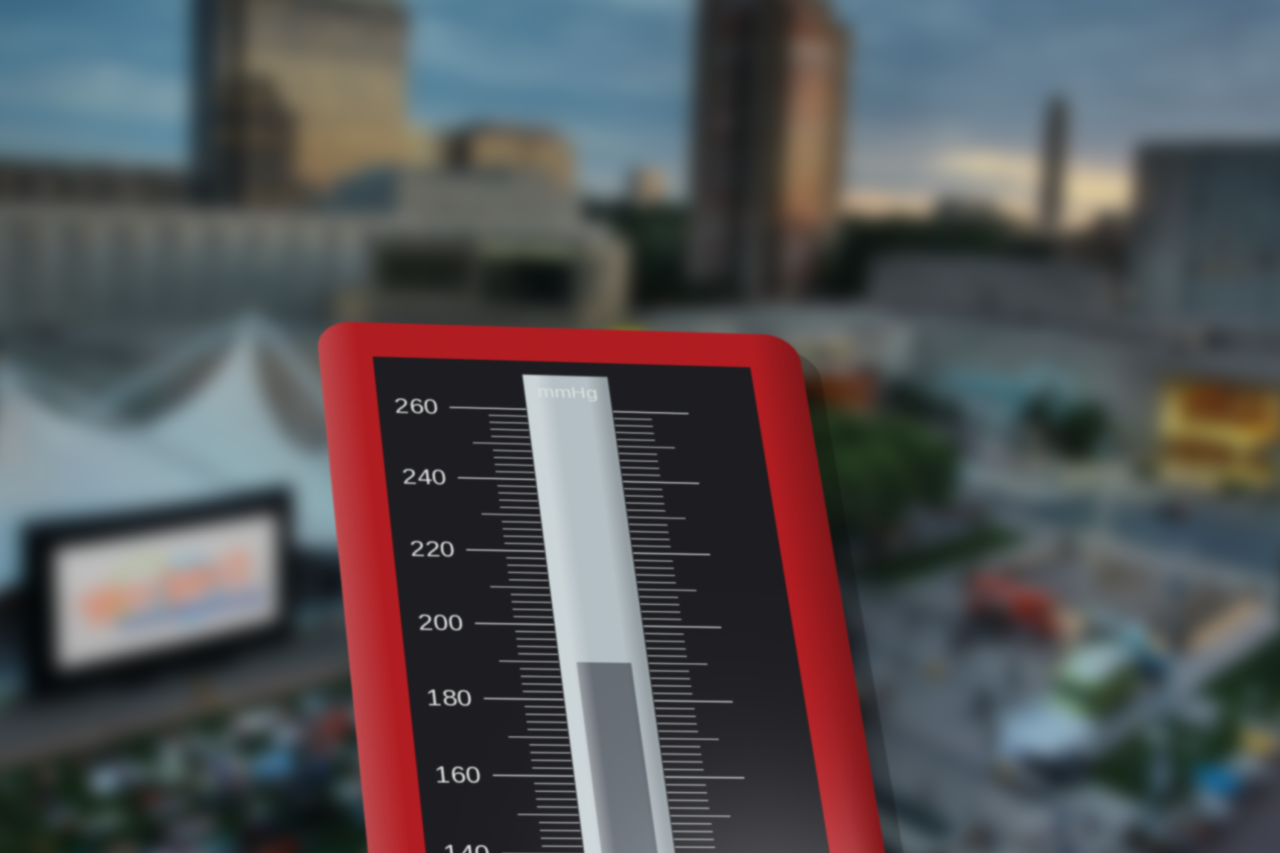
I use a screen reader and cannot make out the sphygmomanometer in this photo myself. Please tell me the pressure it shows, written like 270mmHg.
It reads 190mmHg
